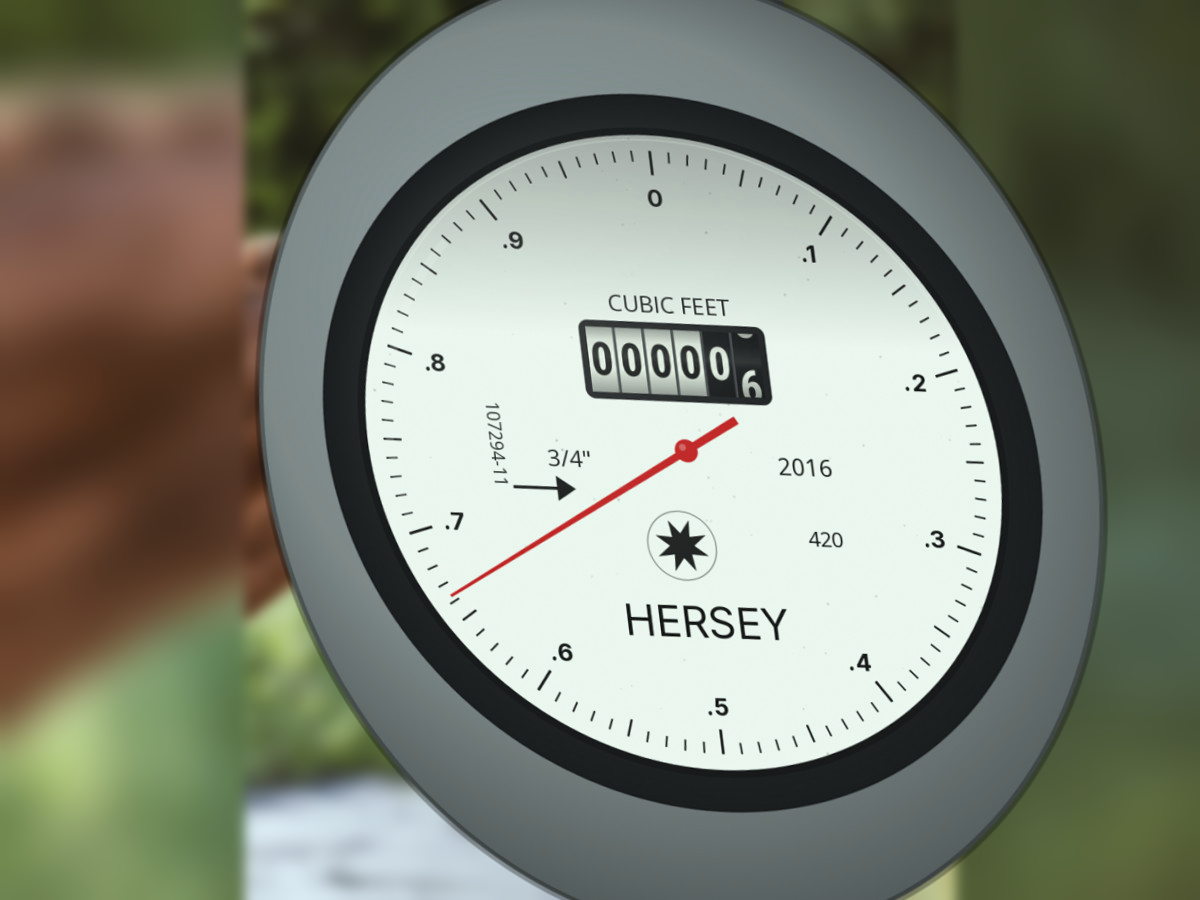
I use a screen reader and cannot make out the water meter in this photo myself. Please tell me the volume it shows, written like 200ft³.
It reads 5.66ft³
